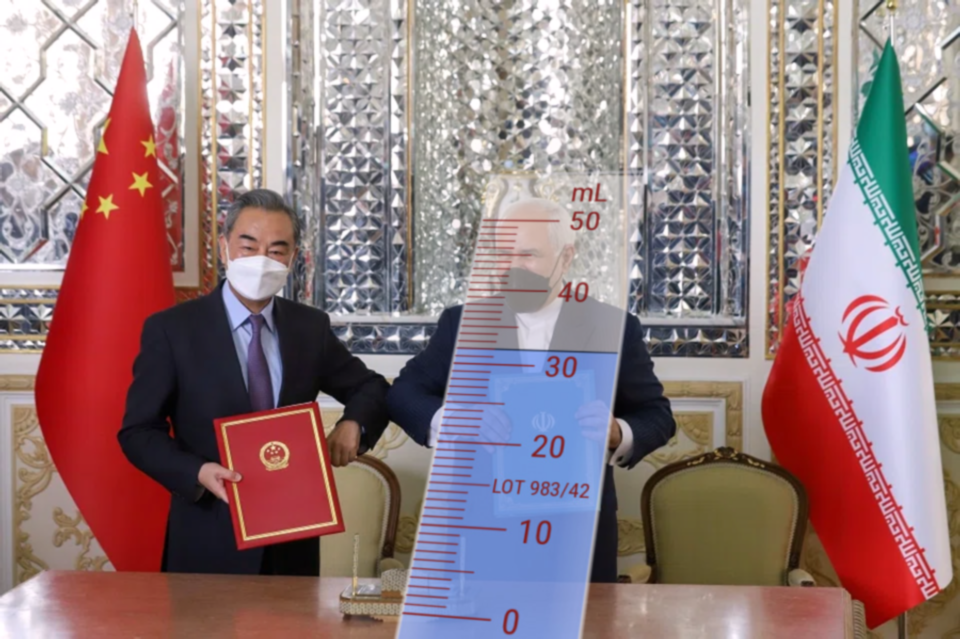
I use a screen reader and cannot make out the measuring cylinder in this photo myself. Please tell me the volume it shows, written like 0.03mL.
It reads 32mL
